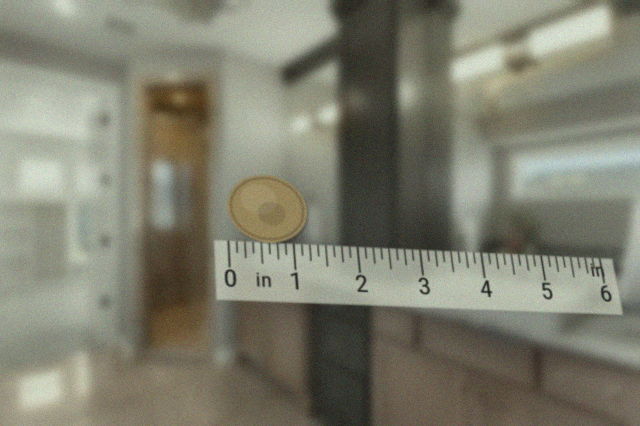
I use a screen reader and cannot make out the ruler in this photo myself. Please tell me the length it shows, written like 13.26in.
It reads 1.25in
